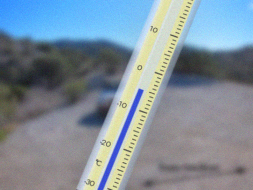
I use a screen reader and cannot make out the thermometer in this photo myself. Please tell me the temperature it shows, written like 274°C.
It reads -5°C
